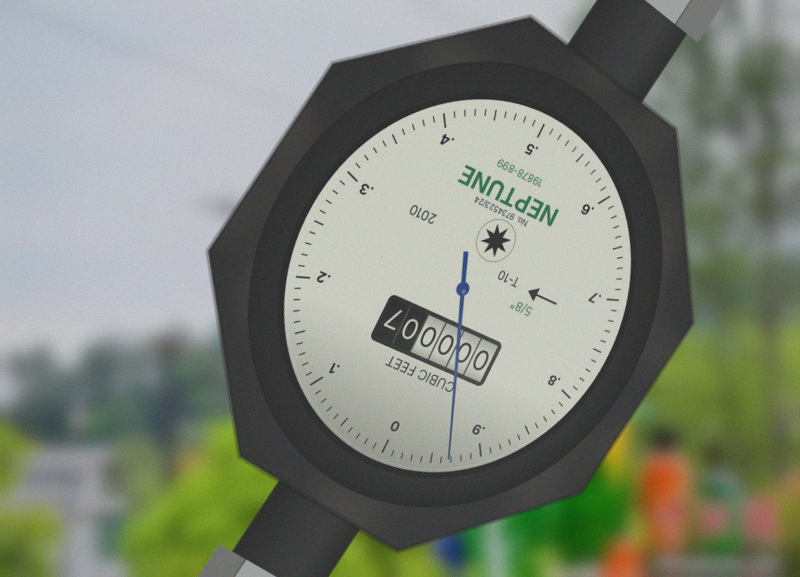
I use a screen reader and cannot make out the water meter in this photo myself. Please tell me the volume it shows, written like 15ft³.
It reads 6.93ft³
